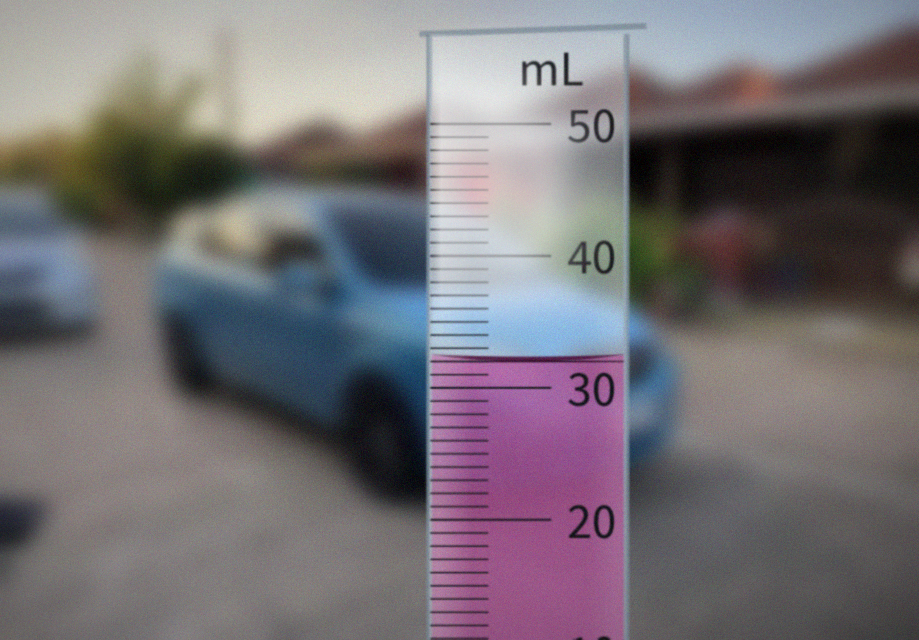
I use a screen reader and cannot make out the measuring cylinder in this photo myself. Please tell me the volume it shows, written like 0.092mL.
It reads 32mL
